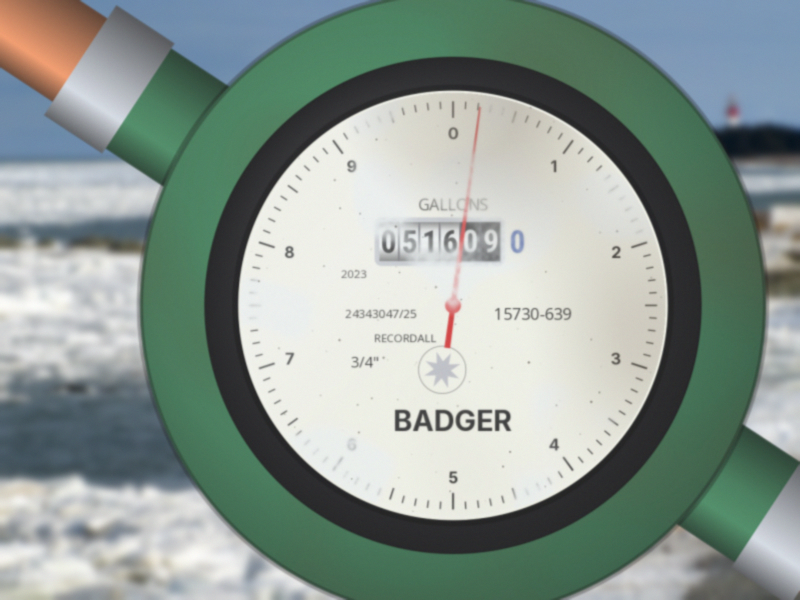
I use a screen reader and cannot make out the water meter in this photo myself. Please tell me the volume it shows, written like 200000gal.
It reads 516090.2gal
